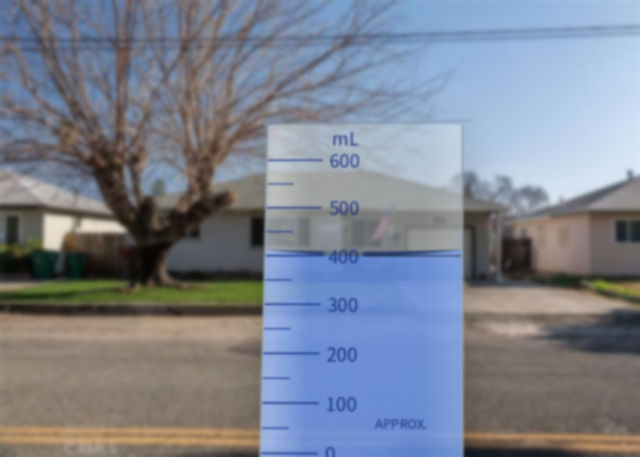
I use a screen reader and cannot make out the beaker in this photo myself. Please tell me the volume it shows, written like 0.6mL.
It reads 400mL
